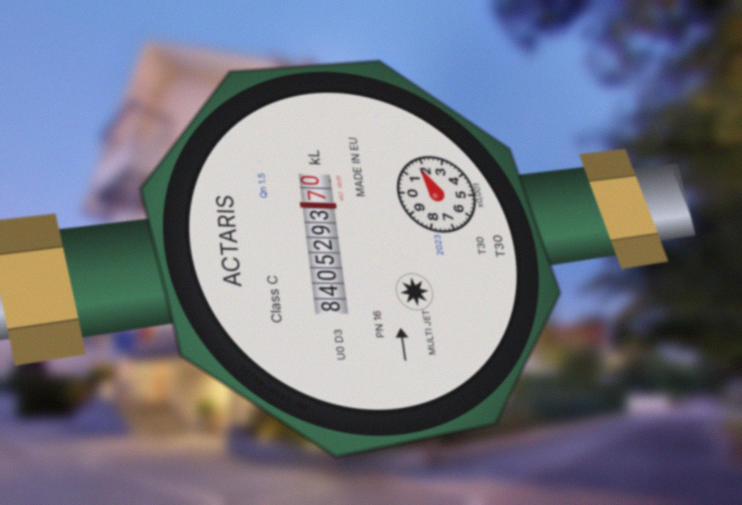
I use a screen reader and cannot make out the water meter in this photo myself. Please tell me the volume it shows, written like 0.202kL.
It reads 8405293.701kL
